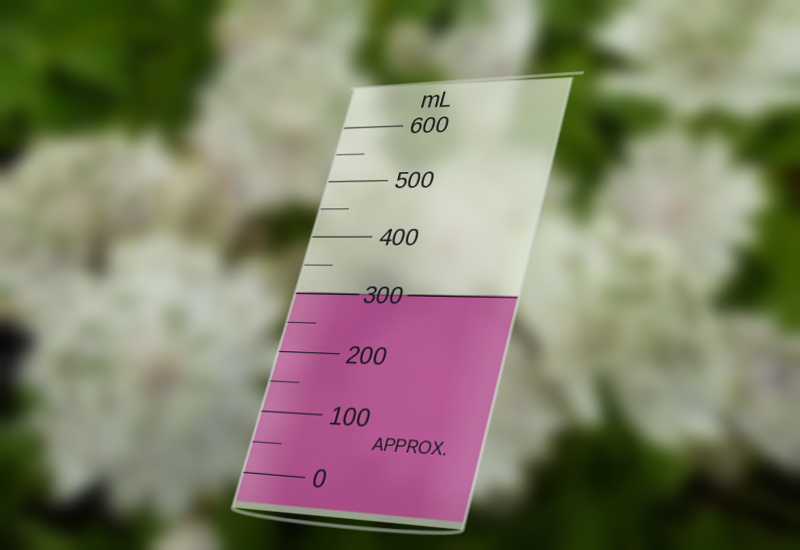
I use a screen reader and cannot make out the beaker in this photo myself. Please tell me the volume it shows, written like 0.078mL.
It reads 300mL
